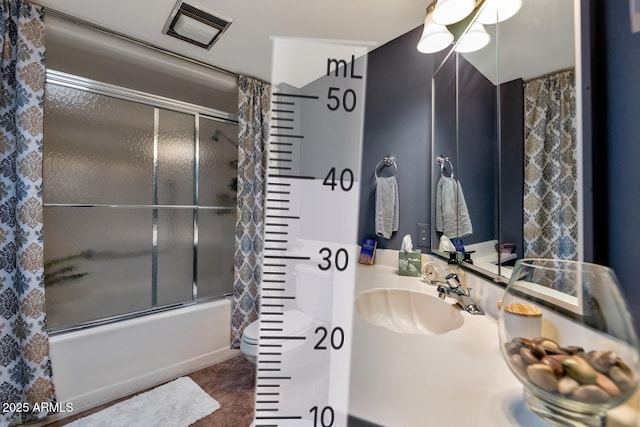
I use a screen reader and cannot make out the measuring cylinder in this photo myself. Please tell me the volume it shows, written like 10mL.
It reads 40mL
